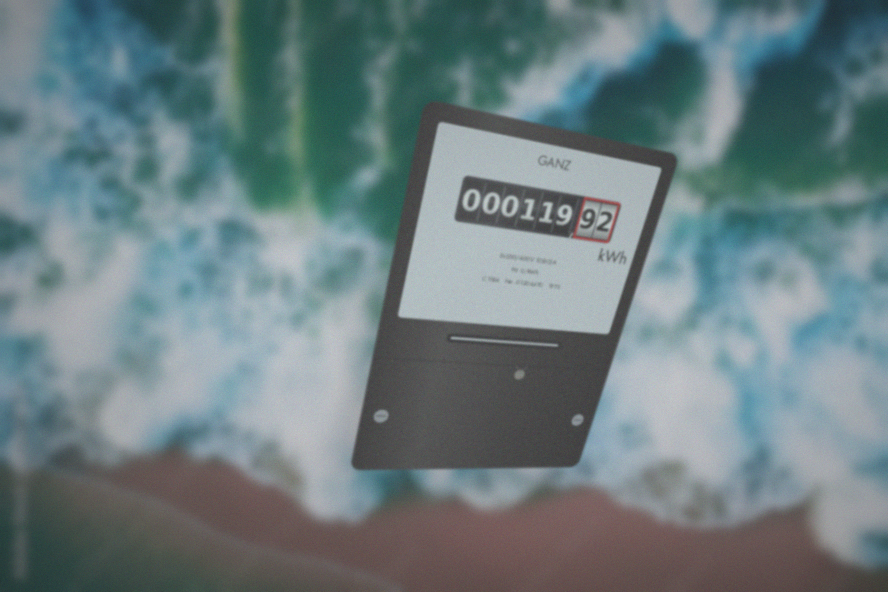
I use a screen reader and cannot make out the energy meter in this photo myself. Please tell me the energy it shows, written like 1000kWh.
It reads 119.92kWh
